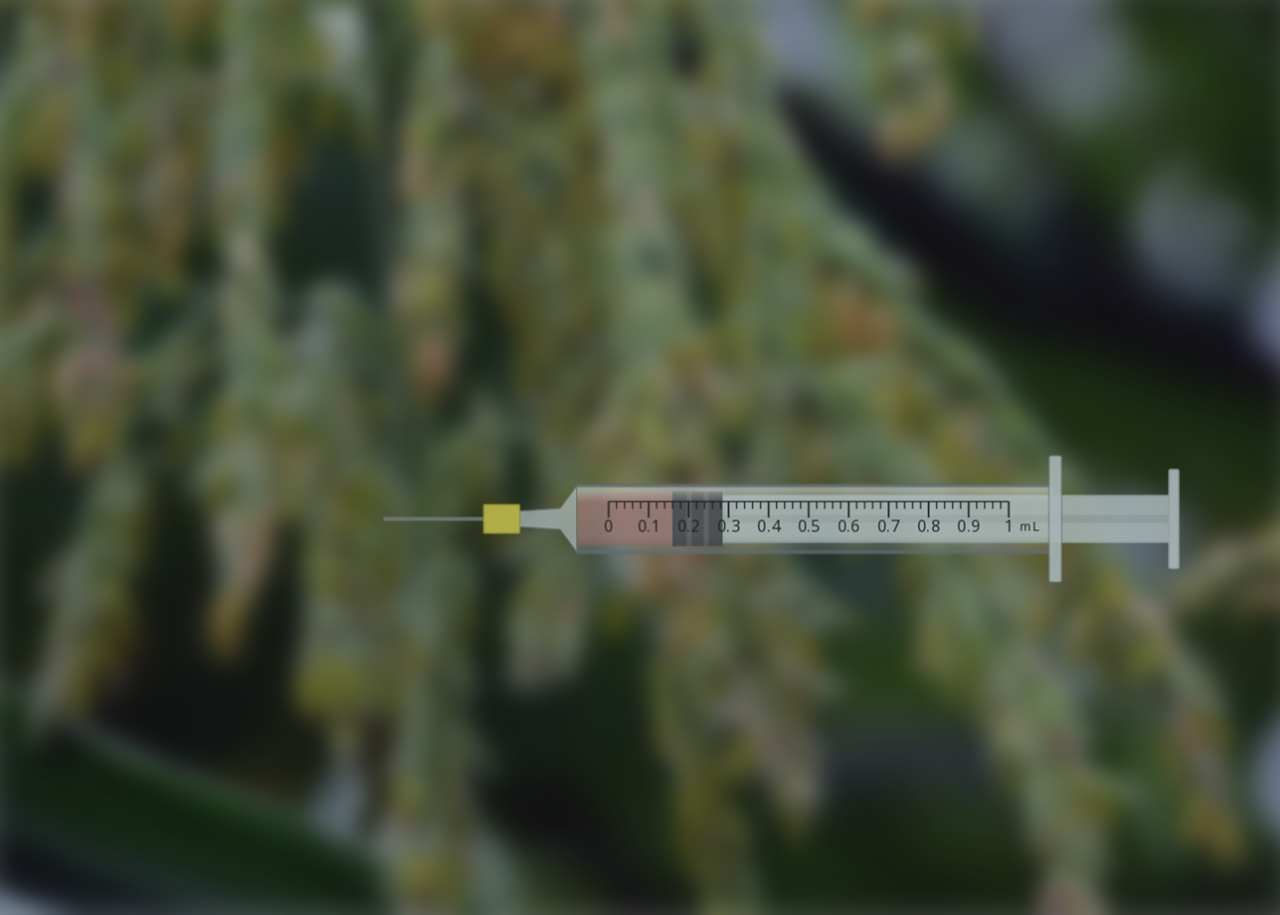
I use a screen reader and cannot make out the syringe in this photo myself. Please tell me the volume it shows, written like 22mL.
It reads 0.16mL
